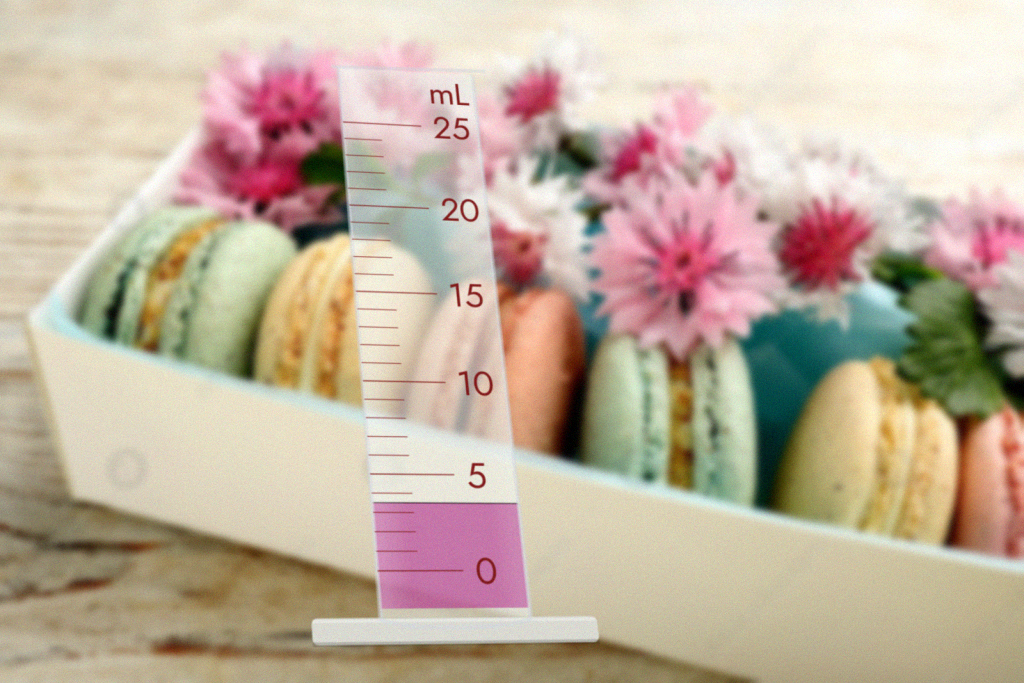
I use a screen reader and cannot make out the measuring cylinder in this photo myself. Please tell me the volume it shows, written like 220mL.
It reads 3.5mL
